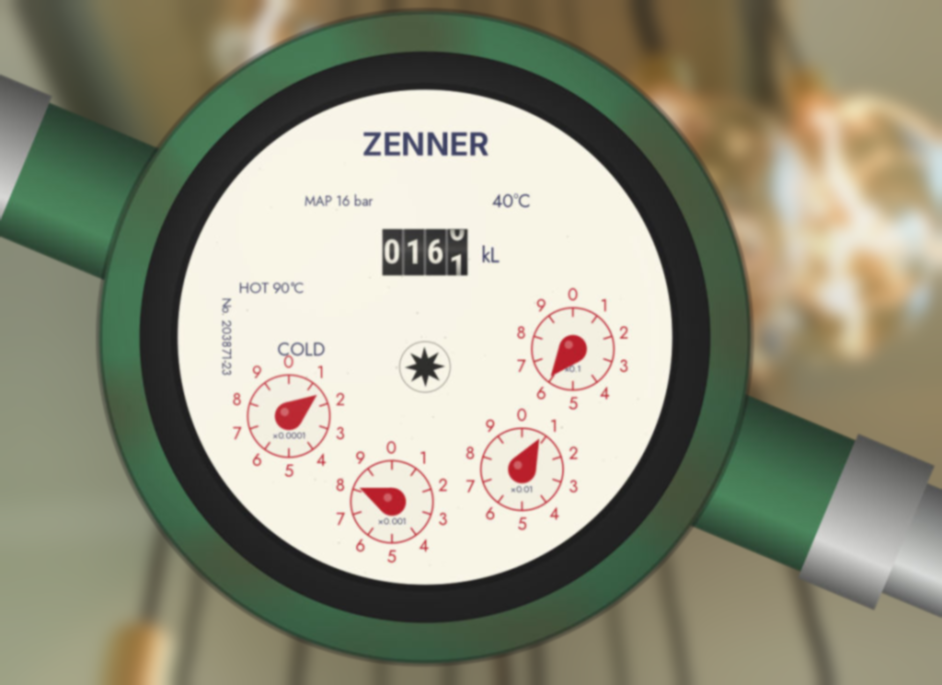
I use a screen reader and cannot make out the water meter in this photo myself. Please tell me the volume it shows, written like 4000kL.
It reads 160.6081kL
